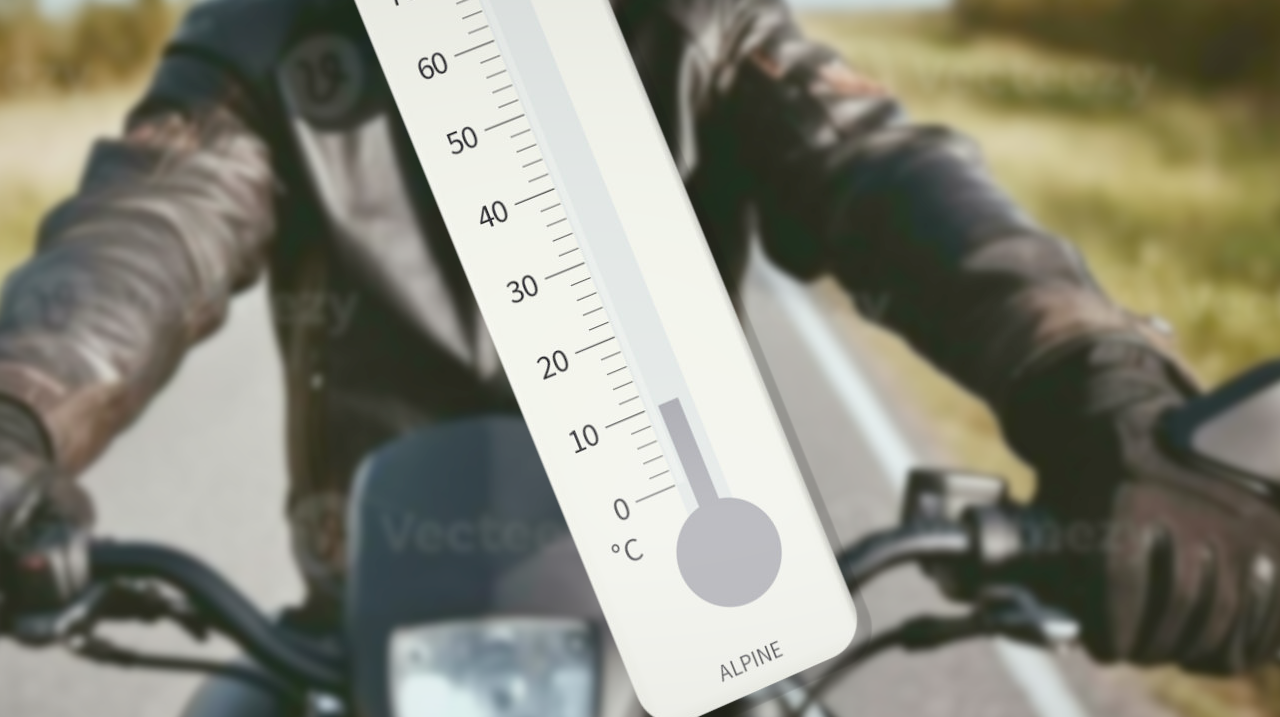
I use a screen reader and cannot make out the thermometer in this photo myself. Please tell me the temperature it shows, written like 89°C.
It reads 10°C
